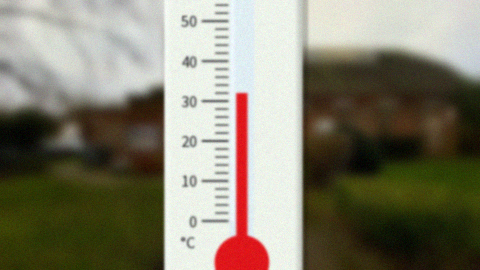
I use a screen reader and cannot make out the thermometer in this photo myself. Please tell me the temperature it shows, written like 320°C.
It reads 32°C
